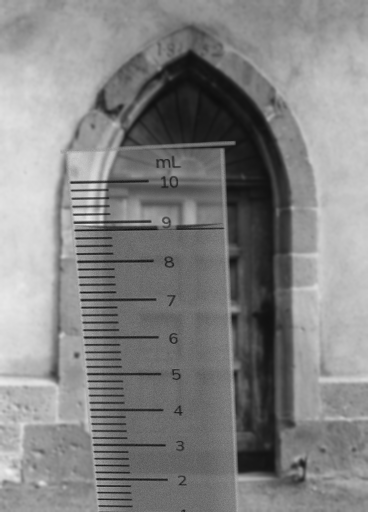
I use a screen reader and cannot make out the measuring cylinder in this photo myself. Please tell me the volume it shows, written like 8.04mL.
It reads 8.8mL
